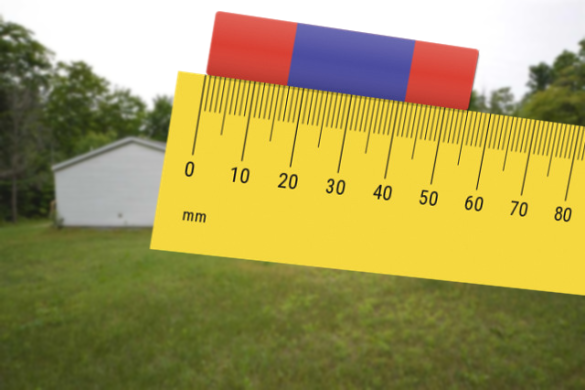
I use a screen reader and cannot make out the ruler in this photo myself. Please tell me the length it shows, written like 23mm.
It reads 55mm
